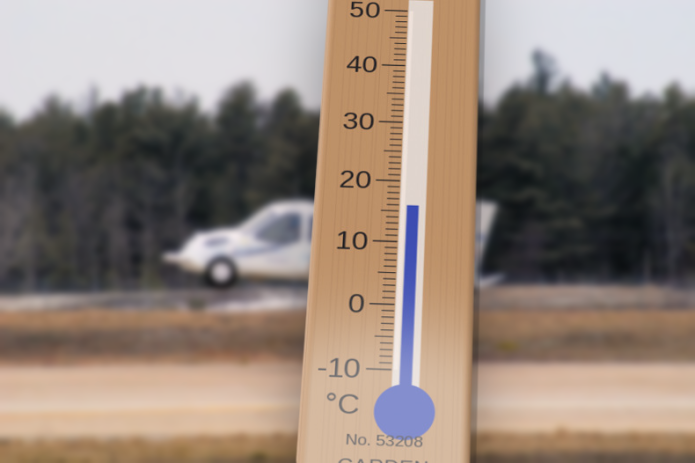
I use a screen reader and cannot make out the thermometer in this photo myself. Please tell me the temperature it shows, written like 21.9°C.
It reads 16°C
